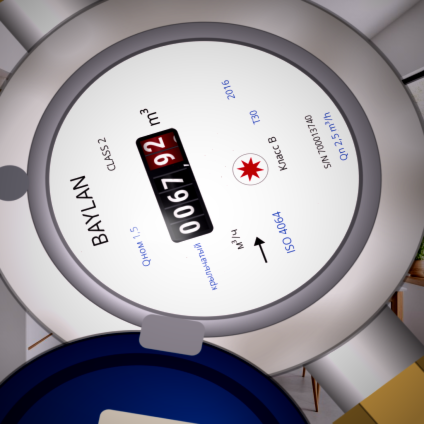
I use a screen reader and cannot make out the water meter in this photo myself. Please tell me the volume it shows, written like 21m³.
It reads 67.92m³
